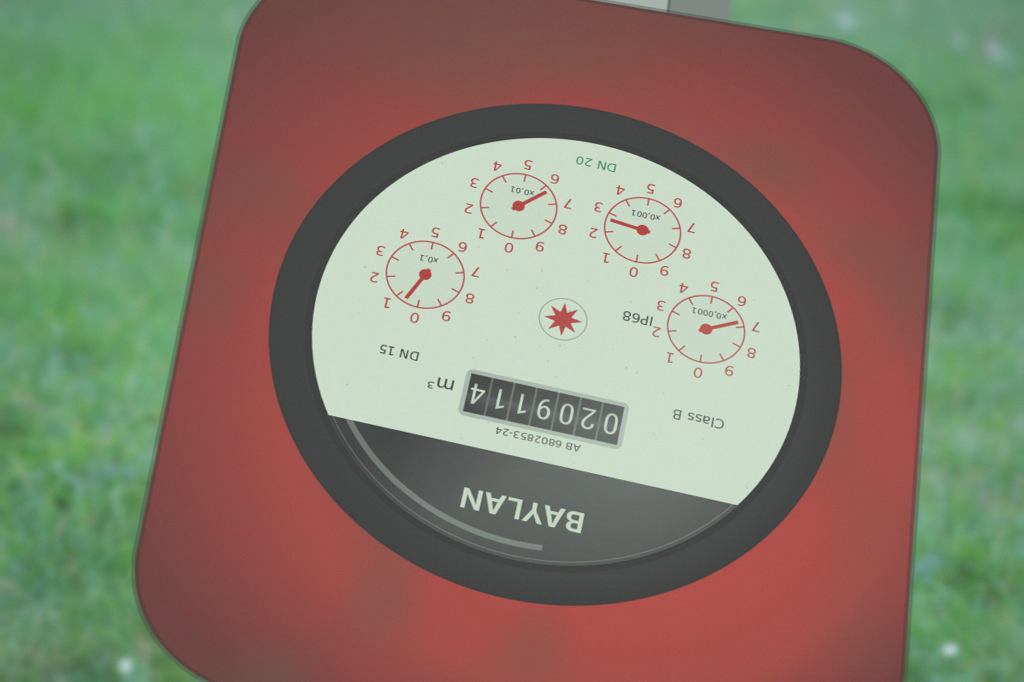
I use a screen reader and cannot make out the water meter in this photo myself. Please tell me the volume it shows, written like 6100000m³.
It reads 209114.0626m³
